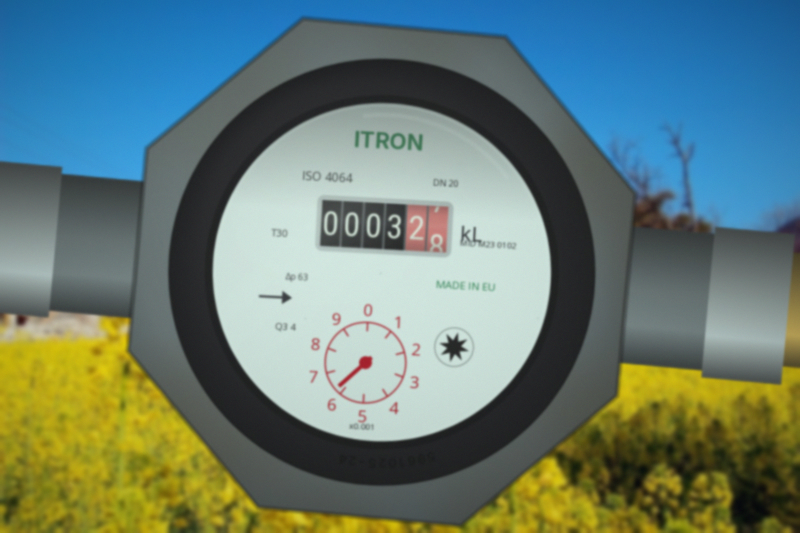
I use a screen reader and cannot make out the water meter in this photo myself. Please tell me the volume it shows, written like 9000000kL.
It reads 3.276kL
